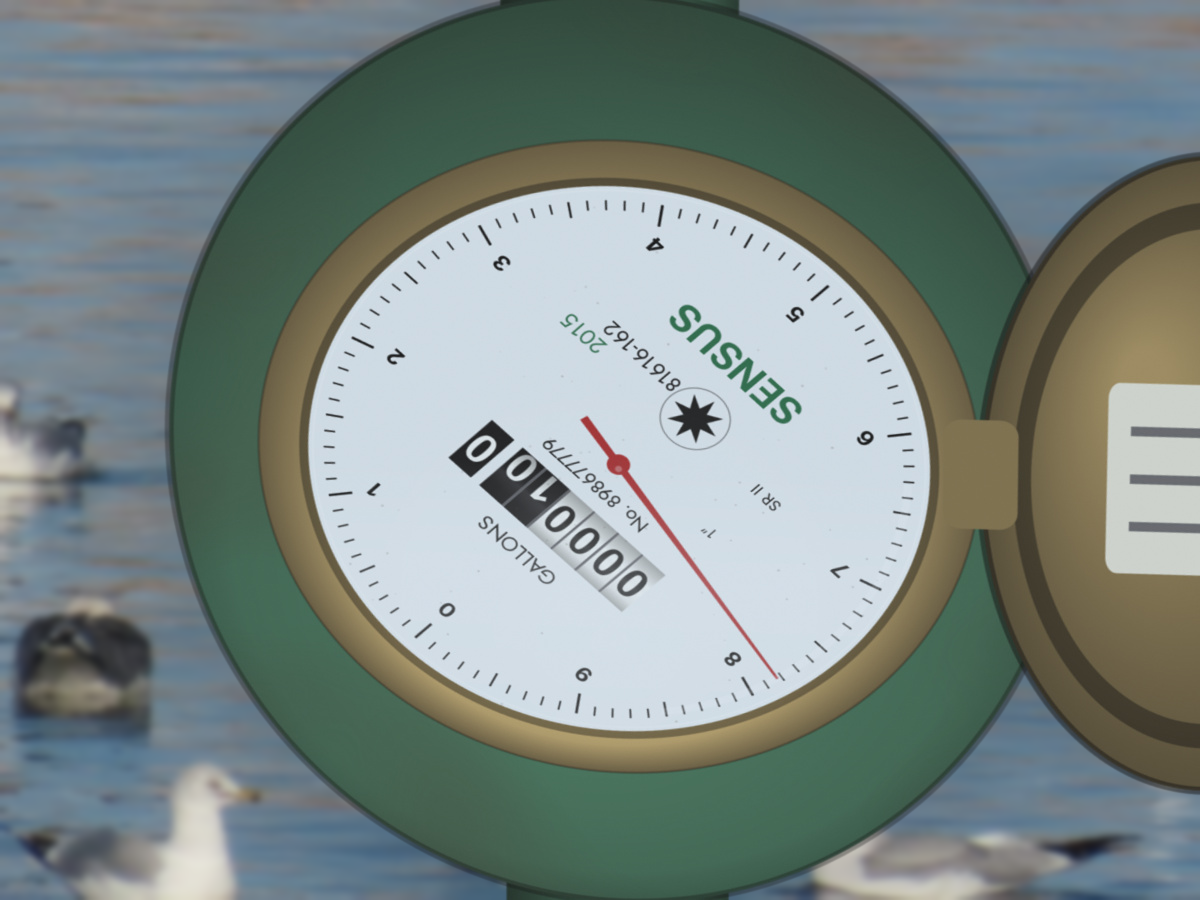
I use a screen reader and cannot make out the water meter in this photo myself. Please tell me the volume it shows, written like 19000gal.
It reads 97.8gal
